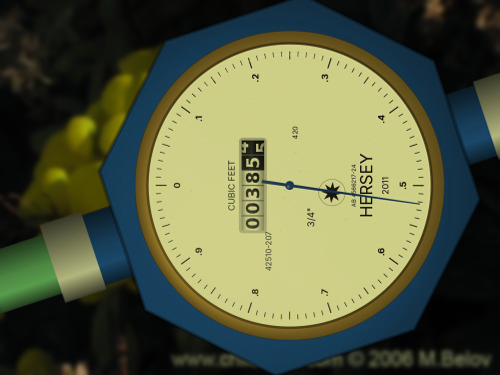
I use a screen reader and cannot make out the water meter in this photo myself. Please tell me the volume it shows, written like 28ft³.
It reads 3854.52ft³
